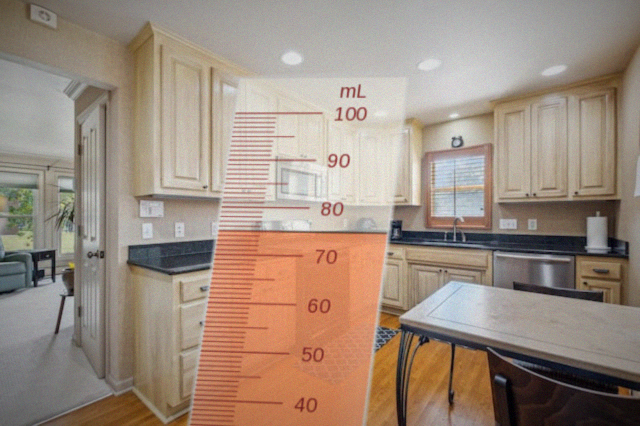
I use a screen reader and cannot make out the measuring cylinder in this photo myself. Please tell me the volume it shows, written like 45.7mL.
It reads 75mL
